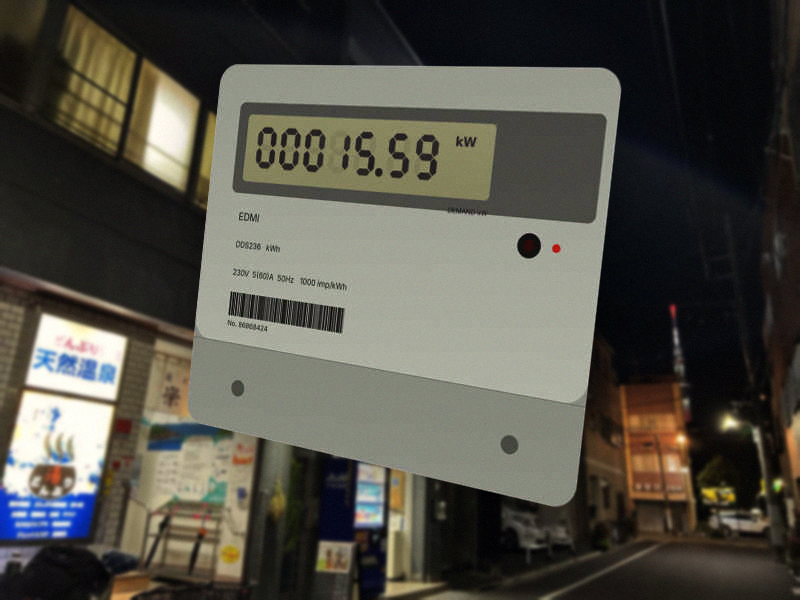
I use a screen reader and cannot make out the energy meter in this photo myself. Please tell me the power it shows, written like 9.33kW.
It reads 15.59kW
